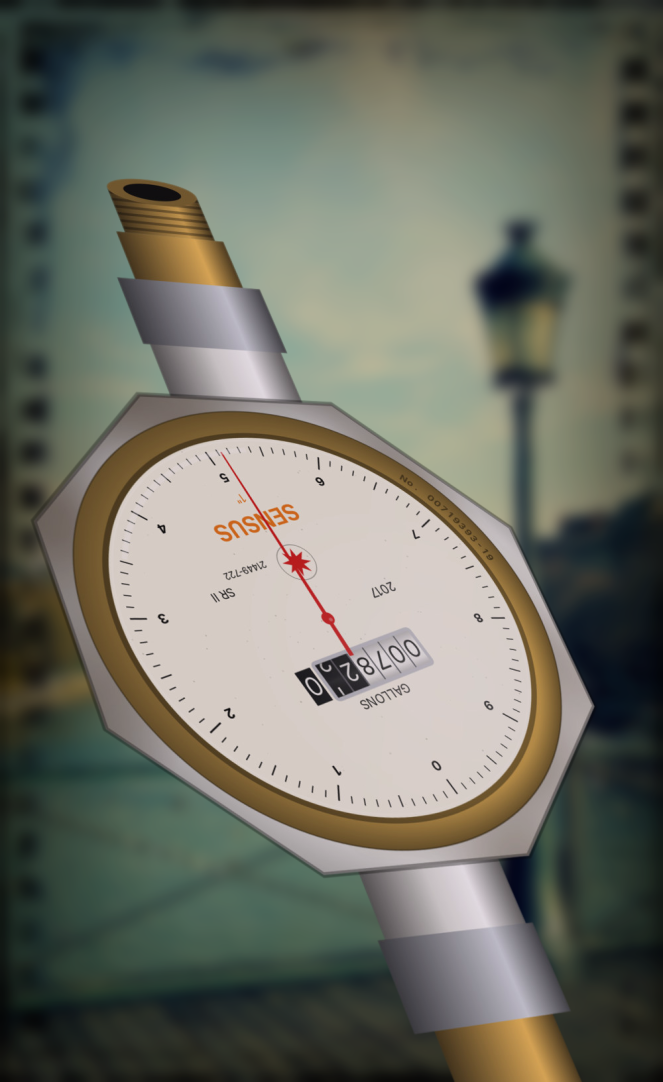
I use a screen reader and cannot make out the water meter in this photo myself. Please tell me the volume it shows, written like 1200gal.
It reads 78215.1gal
